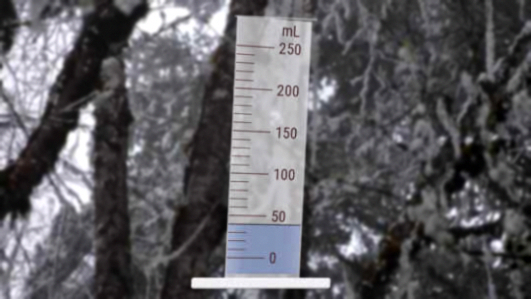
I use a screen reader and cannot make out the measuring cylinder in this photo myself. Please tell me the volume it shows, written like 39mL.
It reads 40mL
